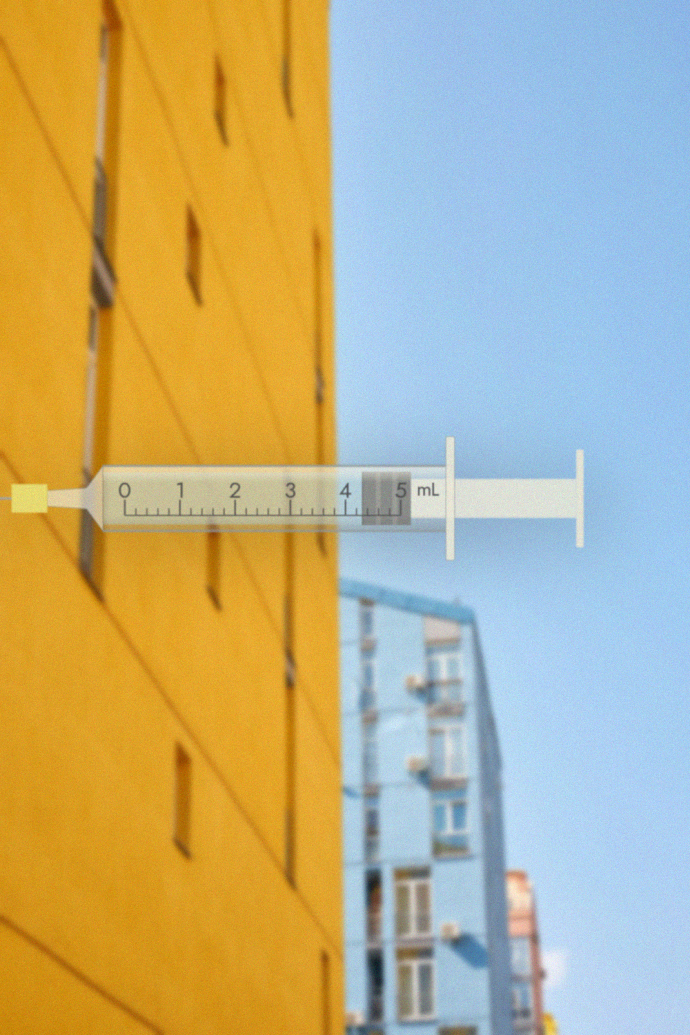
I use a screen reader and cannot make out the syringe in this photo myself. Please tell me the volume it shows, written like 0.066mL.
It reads 4.3mL
